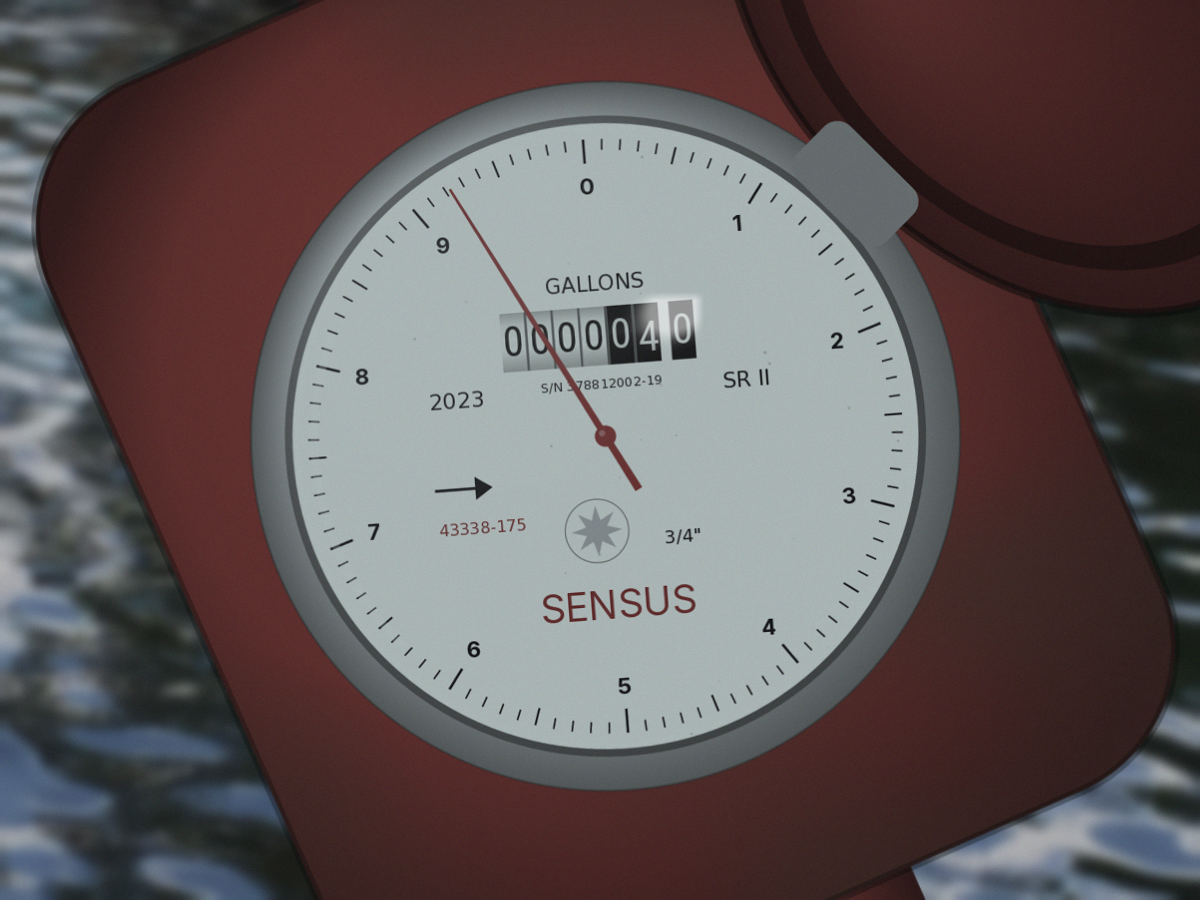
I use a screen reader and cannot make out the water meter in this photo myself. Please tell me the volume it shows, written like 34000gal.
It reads 39.2gal
